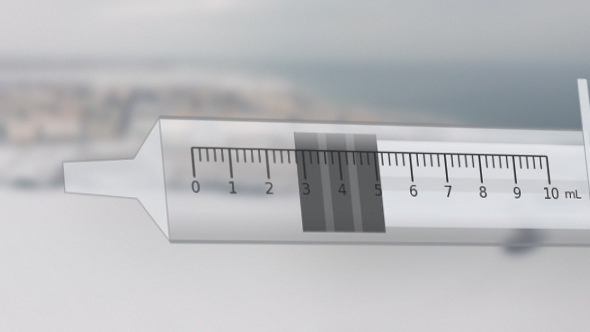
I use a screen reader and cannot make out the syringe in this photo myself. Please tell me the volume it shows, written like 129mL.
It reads 2.8mL
